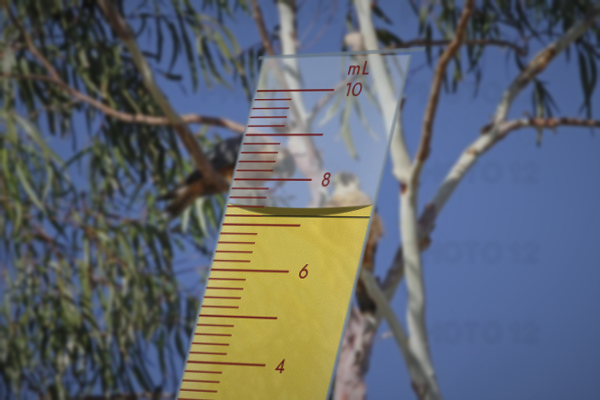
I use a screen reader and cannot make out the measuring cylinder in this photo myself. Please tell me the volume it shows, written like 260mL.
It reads 7.2mL
